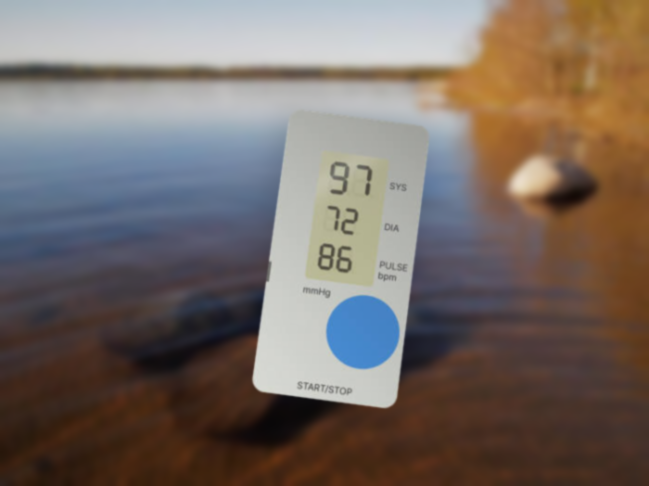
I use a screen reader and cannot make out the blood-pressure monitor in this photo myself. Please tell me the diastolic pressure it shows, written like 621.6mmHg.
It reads 72mmHg
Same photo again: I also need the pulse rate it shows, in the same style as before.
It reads 86bpm
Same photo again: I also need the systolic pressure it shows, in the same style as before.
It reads 97mmHg
